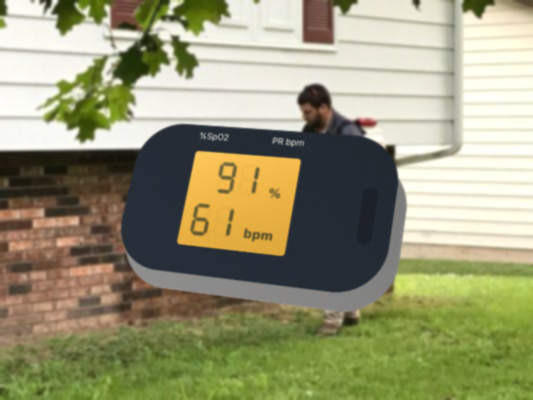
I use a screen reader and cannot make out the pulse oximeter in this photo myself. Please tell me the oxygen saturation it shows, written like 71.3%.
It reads 91%
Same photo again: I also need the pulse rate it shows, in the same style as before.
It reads 61bpm
